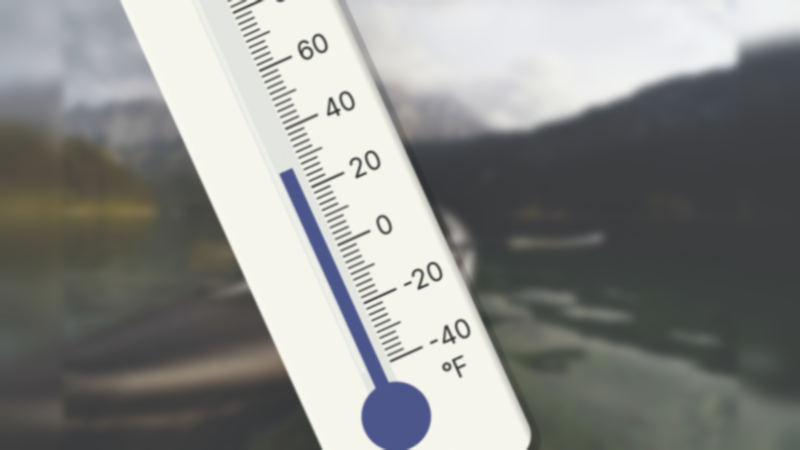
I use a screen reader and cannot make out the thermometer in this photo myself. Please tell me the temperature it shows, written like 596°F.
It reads 28°F
